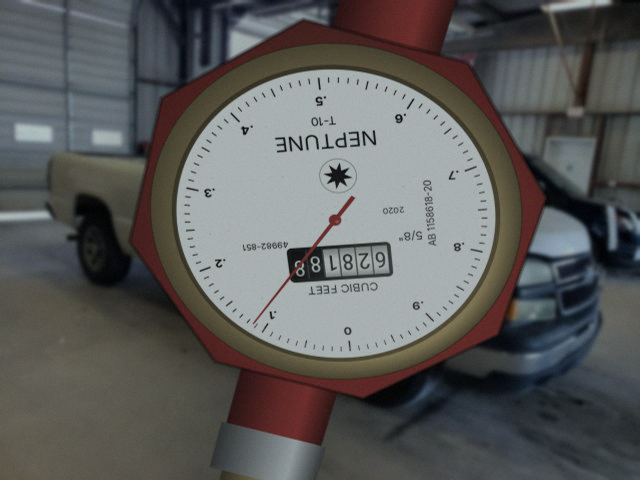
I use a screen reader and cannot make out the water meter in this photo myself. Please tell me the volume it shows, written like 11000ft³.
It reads 628188.11ft³
